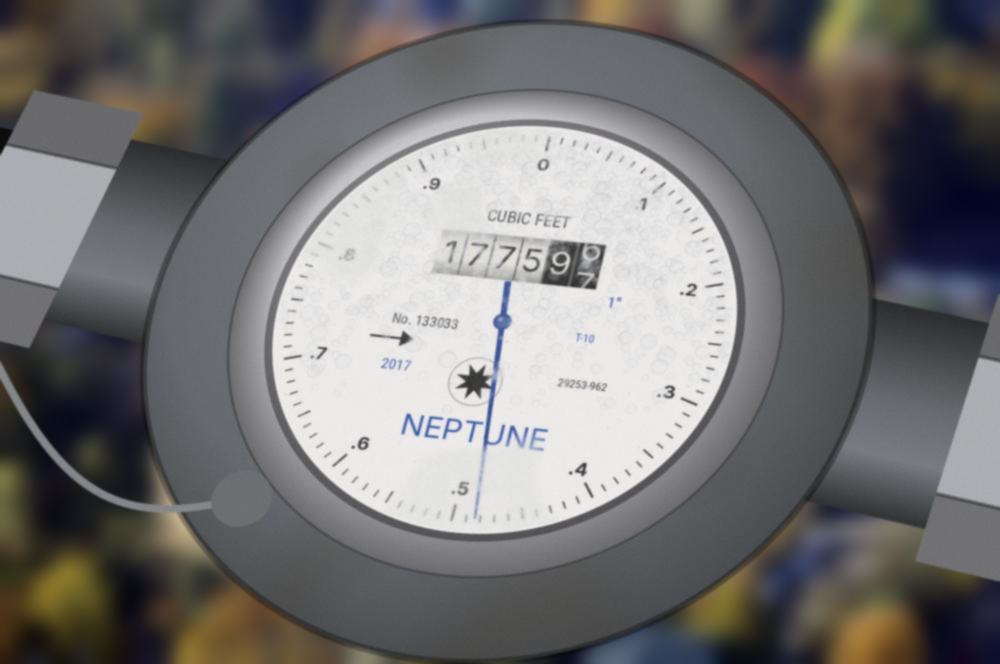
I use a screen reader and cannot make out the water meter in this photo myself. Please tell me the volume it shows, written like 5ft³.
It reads 177596.48ft³
